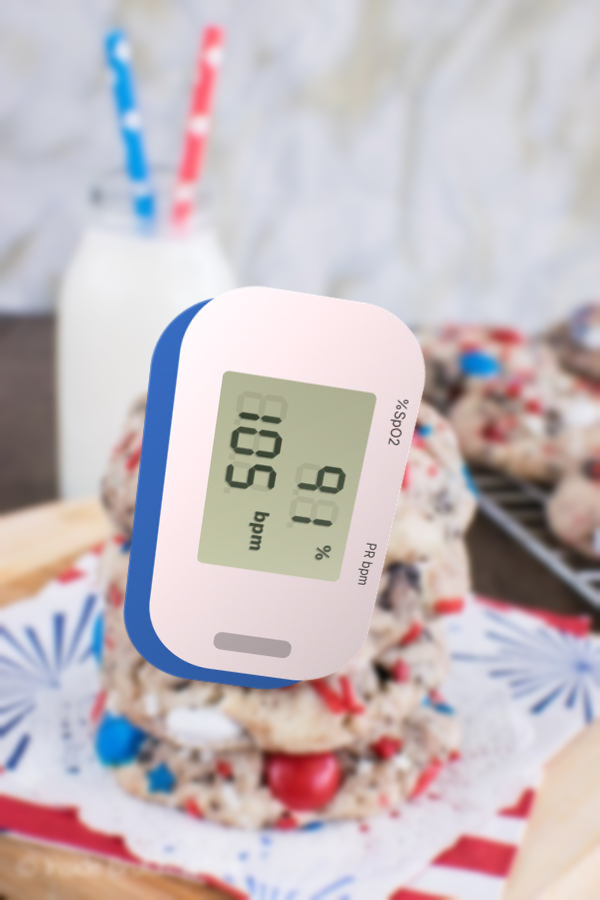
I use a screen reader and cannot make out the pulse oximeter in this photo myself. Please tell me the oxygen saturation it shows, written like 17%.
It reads 91%
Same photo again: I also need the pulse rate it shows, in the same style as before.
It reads 105bpm
